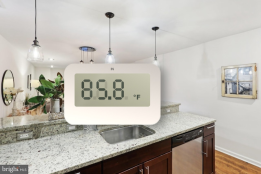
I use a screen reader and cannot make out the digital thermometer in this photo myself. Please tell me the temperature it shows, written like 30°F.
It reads 85.8°F
